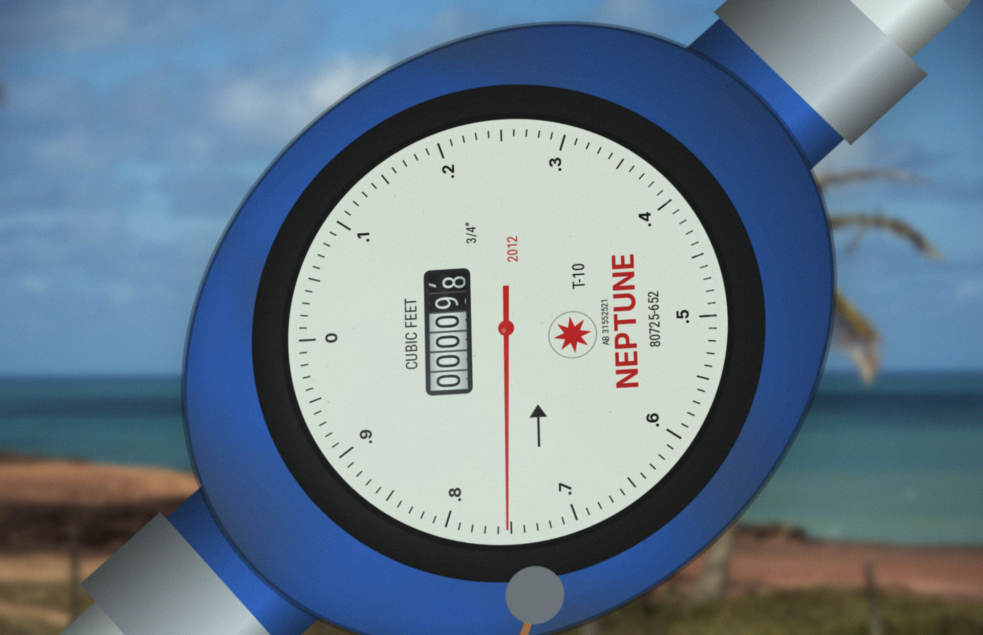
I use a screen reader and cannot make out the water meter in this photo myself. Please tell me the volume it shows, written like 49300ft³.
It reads 97.75ft³
